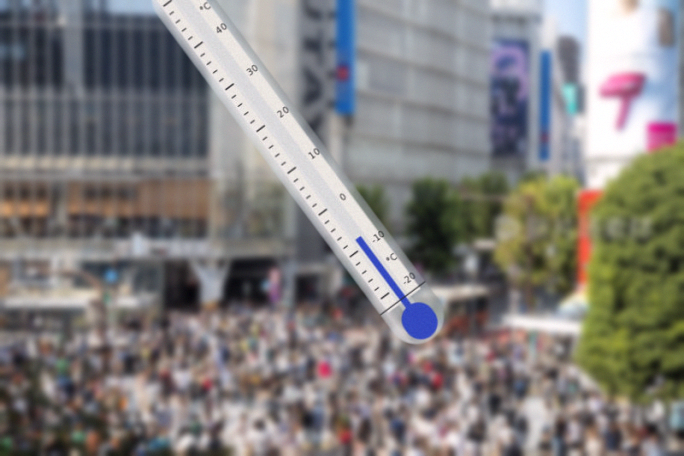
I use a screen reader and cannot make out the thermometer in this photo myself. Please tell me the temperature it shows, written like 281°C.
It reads -8°C
